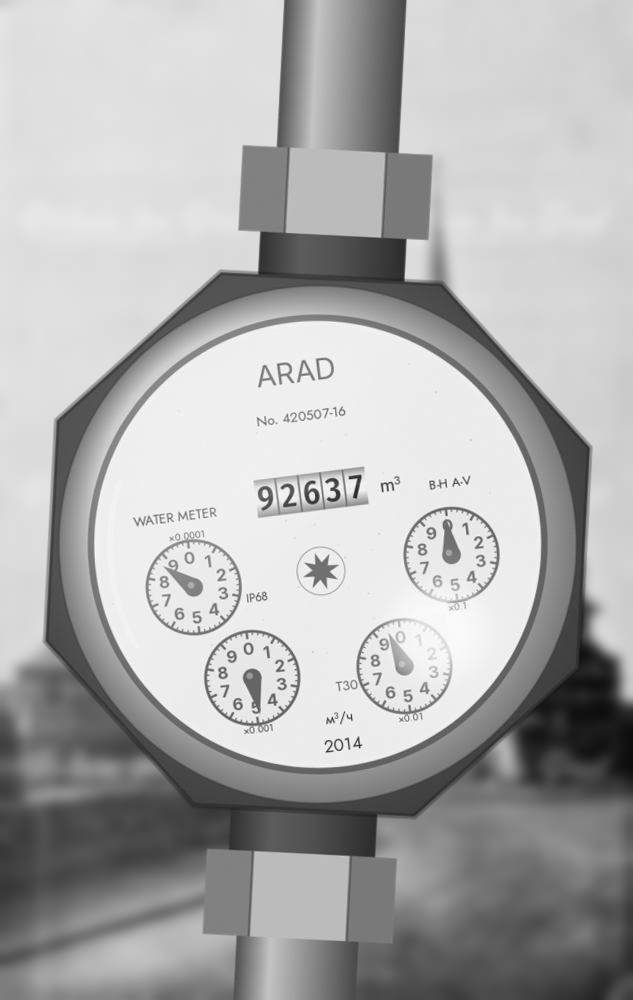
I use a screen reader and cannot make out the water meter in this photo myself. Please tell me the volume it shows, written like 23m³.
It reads 92636.9948m³
